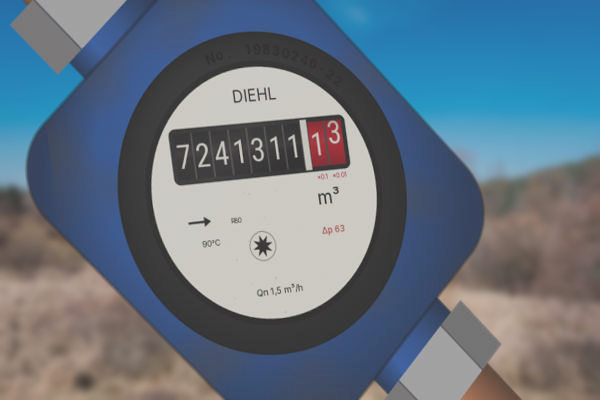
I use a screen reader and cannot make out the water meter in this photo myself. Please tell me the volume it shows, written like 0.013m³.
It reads 7241311.13m³
